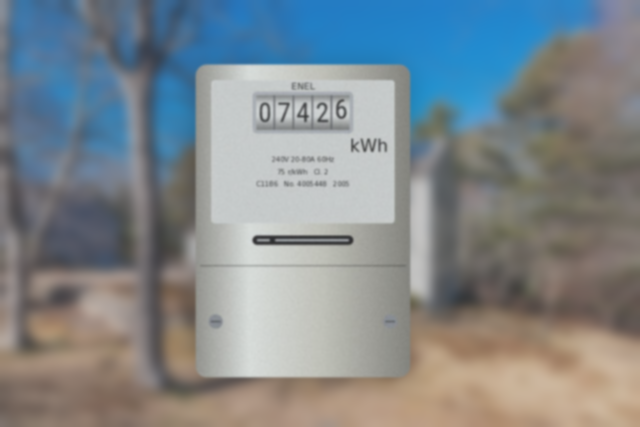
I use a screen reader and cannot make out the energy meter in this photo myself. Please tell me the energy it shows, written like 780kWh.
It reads 7426kWh
